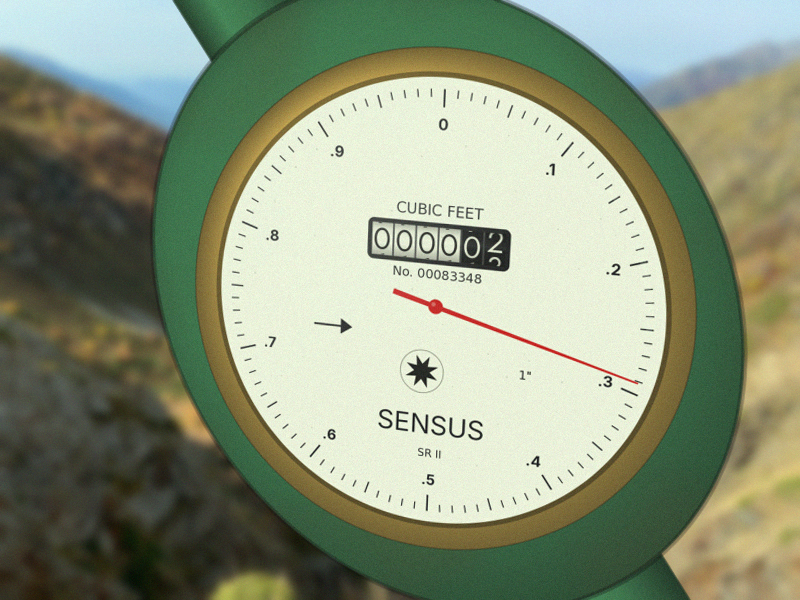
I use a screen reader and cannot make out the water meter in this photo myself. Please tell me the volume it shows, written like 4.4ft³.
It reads 2.29ft³
